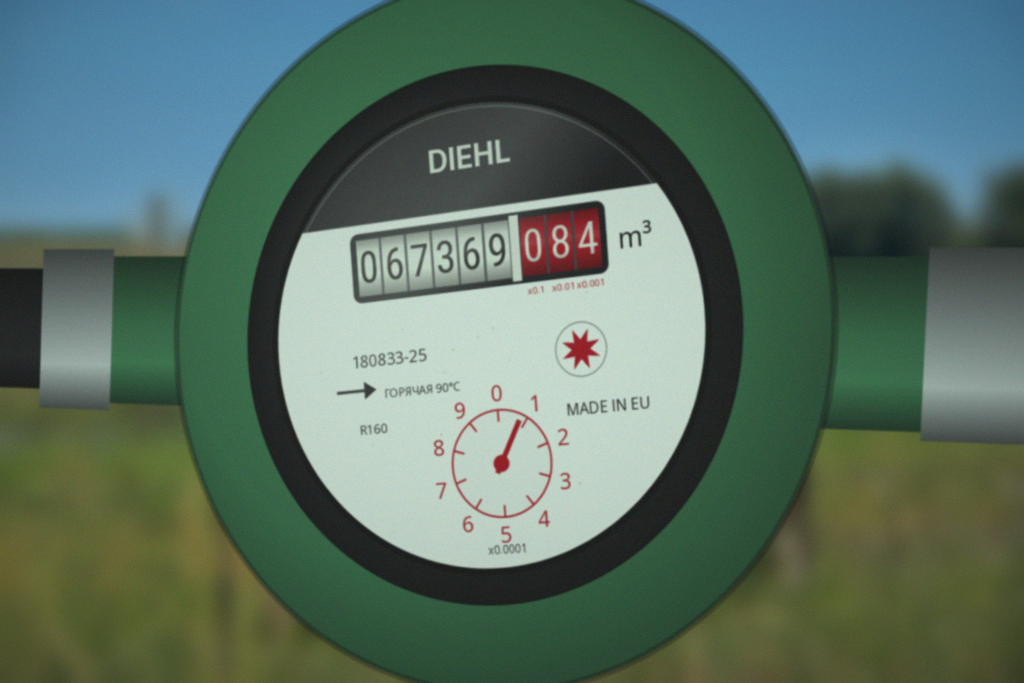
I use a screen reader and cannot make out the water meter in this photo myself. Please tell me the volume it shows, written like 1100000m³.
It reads 67369.0840m³
